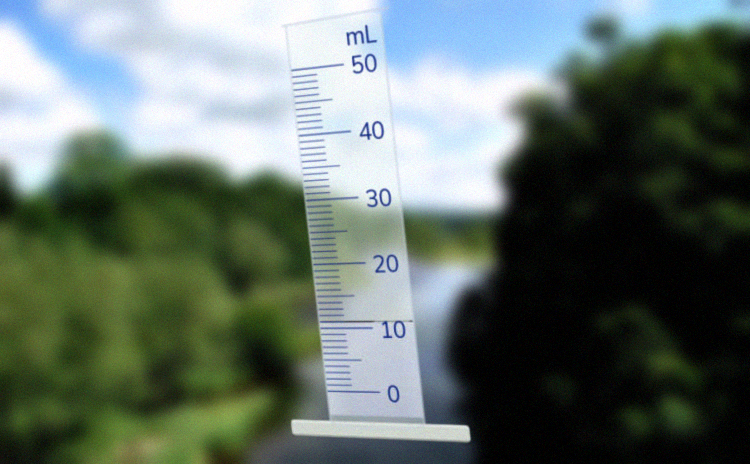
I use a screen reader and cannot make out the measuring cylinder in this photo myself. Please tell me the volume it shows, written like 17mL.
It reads 11mL
